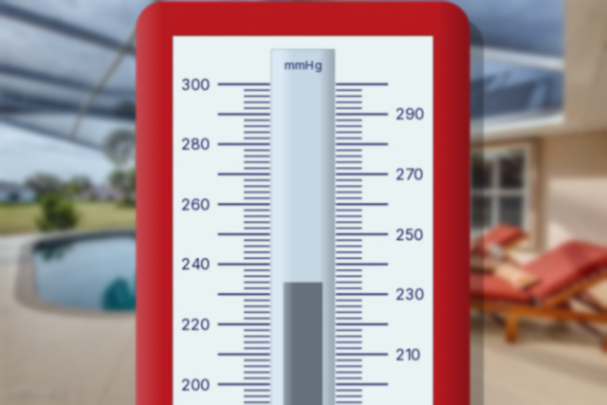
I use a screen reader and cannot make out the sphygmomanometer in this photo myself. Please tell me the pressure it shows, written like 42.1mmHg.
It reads 234mmHg
